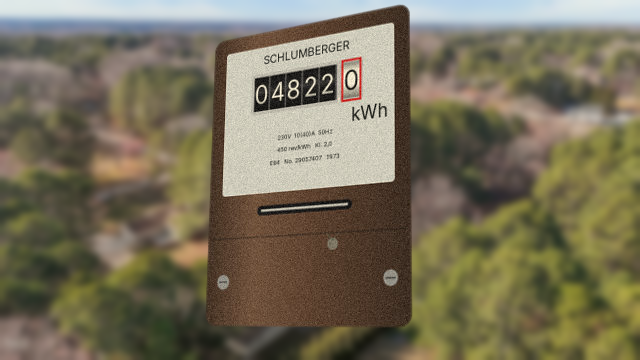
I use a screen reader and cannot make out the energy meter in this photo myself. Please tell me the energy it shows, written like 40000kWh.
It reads 4822.0kWh
